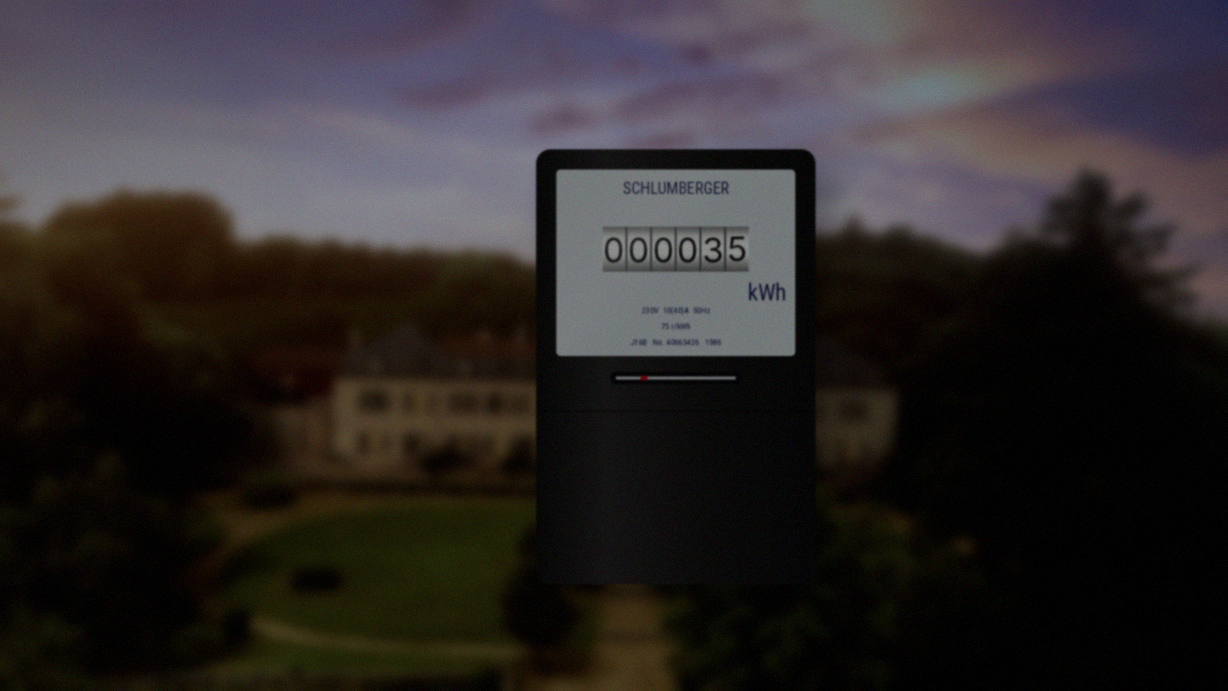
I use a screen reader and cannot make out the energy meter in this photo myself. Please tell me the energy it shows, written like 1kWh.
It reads 35kWh
